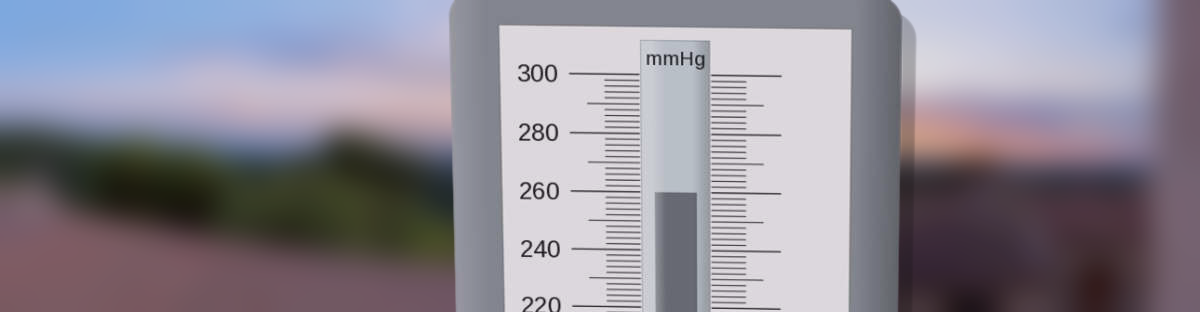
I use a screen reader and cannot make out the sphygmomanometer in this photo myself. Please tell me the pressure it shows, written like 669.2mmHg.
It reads 260mmHg
